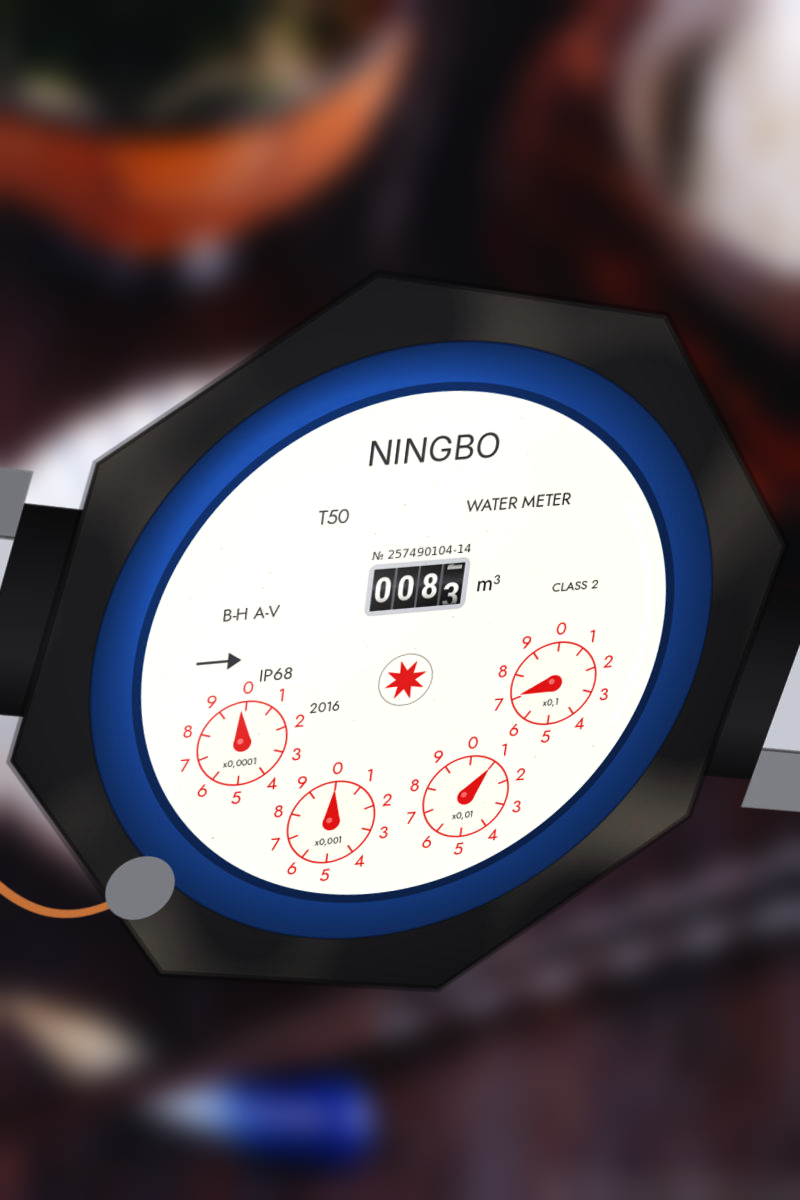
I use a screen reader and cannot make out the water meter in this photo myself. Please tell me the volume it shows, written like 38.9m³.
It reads 82.7099m³
